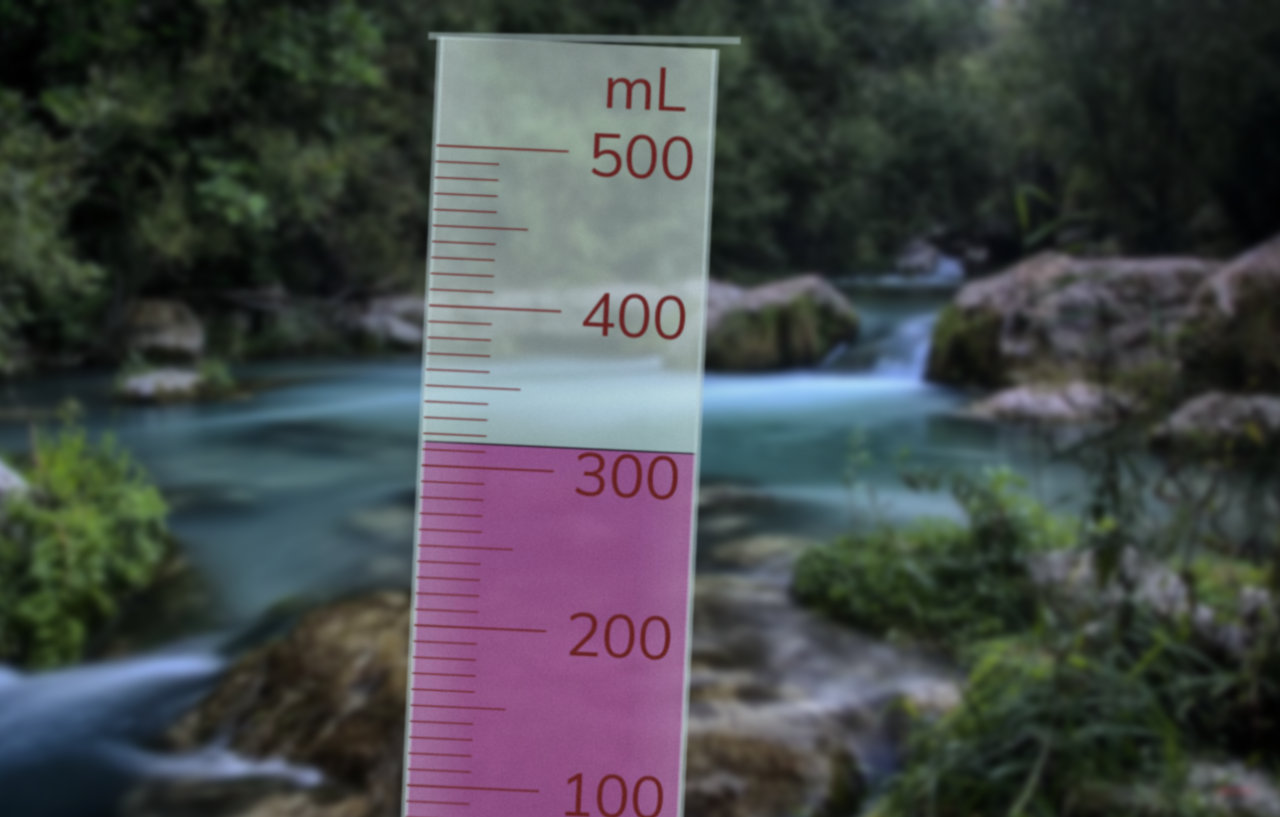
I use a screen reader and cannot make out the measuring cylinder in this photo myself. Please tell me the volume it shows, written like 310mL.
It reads 315mL
